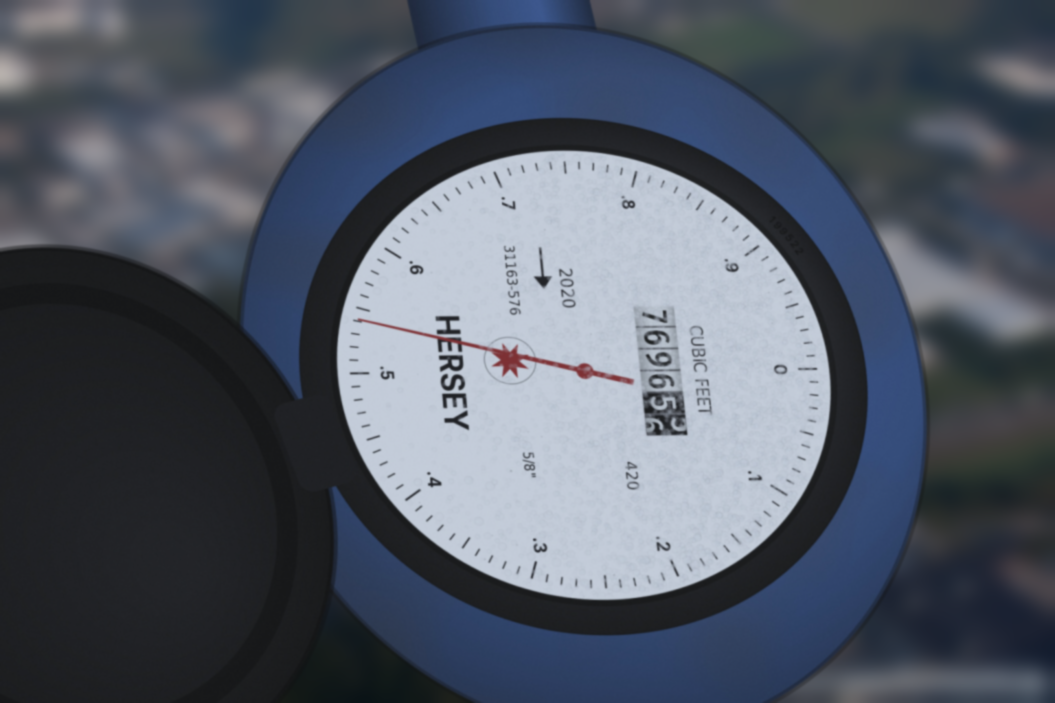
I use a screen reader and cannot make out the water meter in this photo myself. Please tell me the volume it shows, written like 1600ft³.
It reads 769655.54ft³
